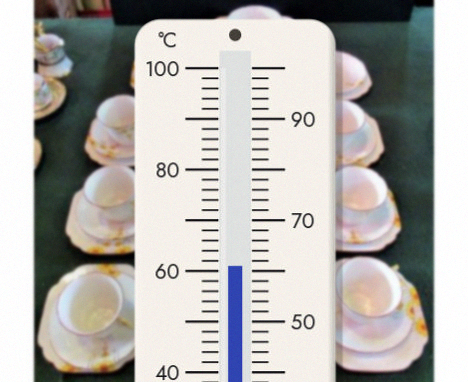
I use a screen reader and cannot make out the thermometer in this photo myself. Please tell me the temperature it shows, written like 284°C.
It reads 61°C
